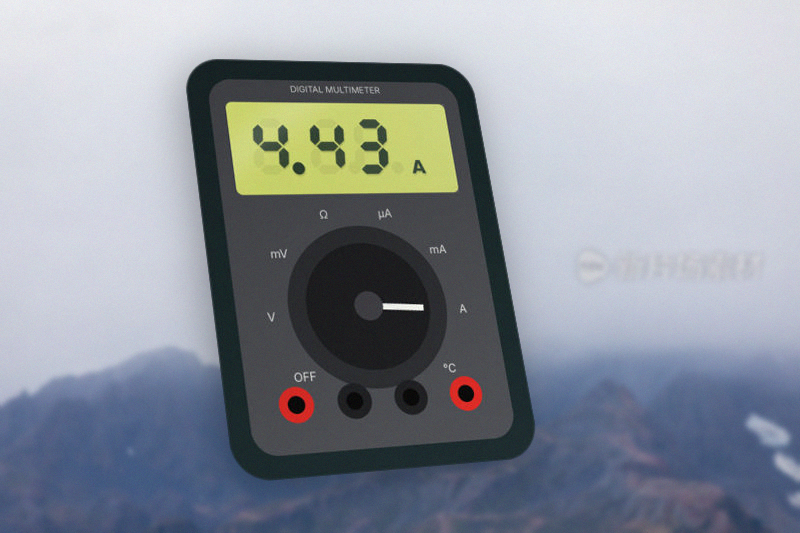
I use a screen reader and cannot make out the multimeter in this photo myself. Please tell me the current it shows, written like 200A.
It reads 4.43A
